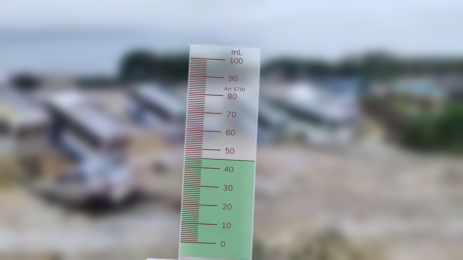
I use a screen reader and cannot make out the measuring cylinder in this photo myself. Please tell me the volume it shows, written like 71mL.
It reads 45mL
